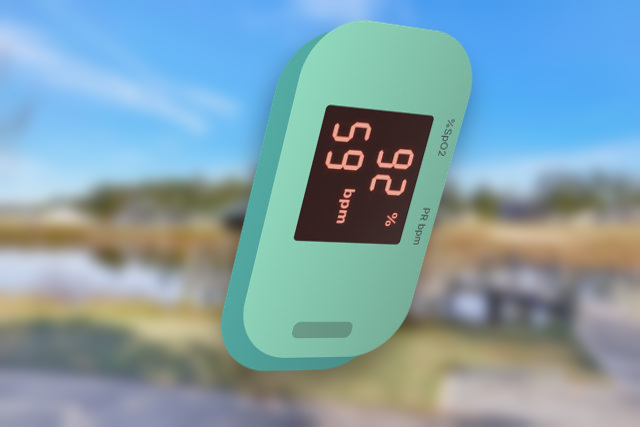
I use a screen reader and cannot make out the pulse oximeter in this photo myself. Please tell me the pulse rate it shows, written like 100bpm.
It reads 59bpm
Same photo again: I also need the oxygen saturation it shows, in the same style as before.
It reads 92%
